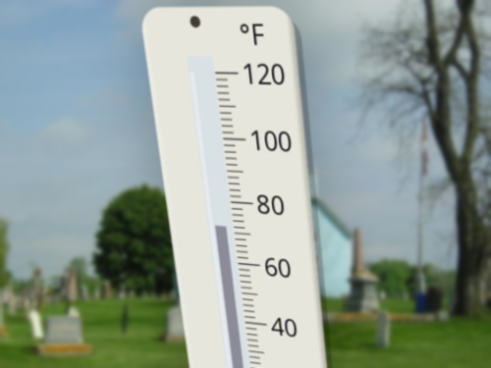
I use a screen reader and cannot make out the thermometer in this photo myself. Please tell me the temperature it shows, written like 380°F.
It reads 72°F
